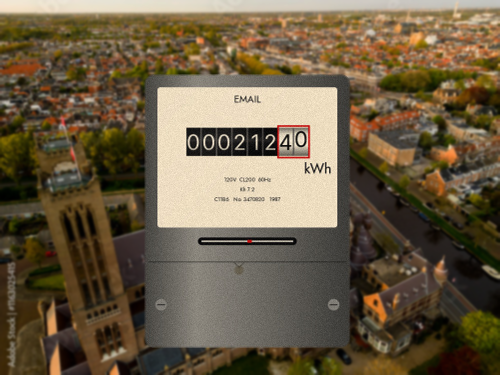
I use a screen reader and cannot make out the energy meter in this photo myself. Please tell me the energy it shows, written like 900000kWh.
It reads 212.40kWh
